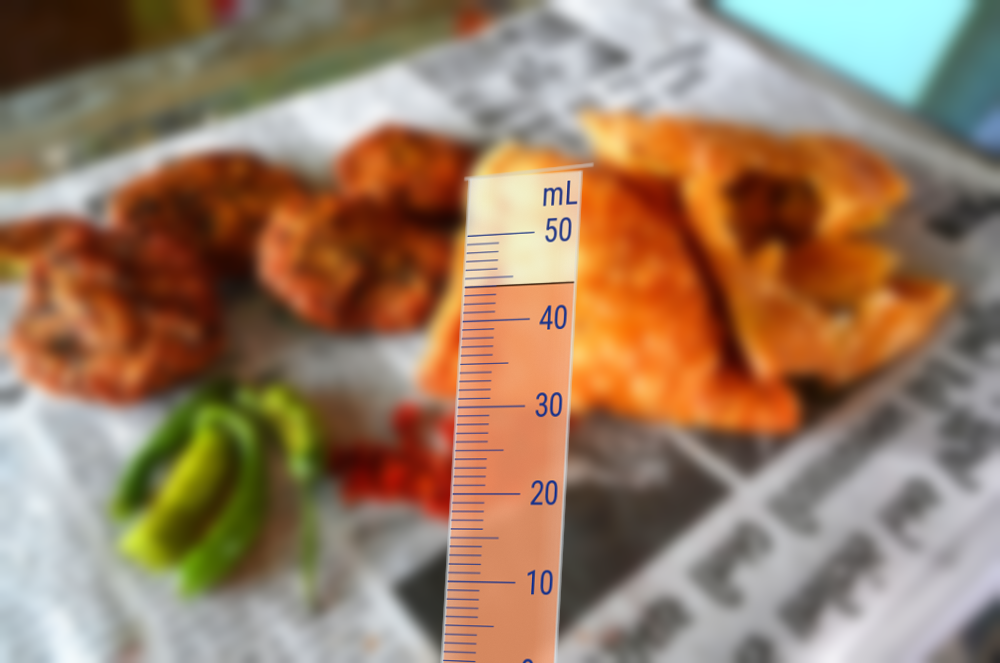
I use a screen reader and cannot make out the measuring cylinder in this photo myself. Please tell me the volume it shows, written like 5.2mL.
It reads 44mL
